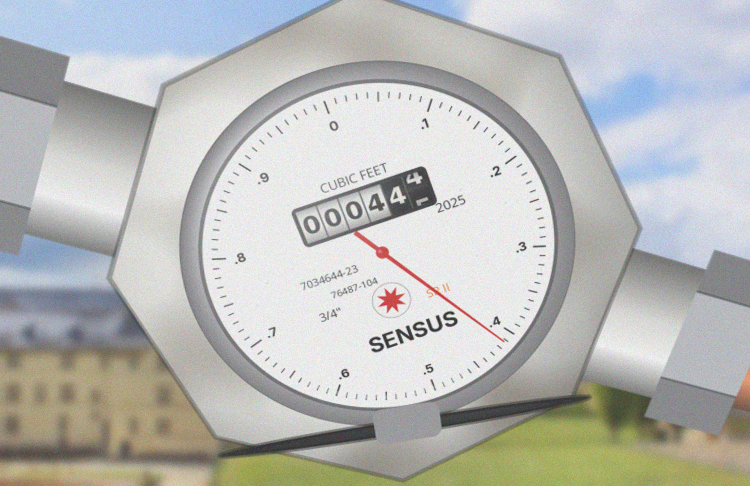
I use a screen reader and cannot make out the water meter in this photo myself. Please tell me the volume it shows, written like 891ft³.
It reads 444.41ft³
